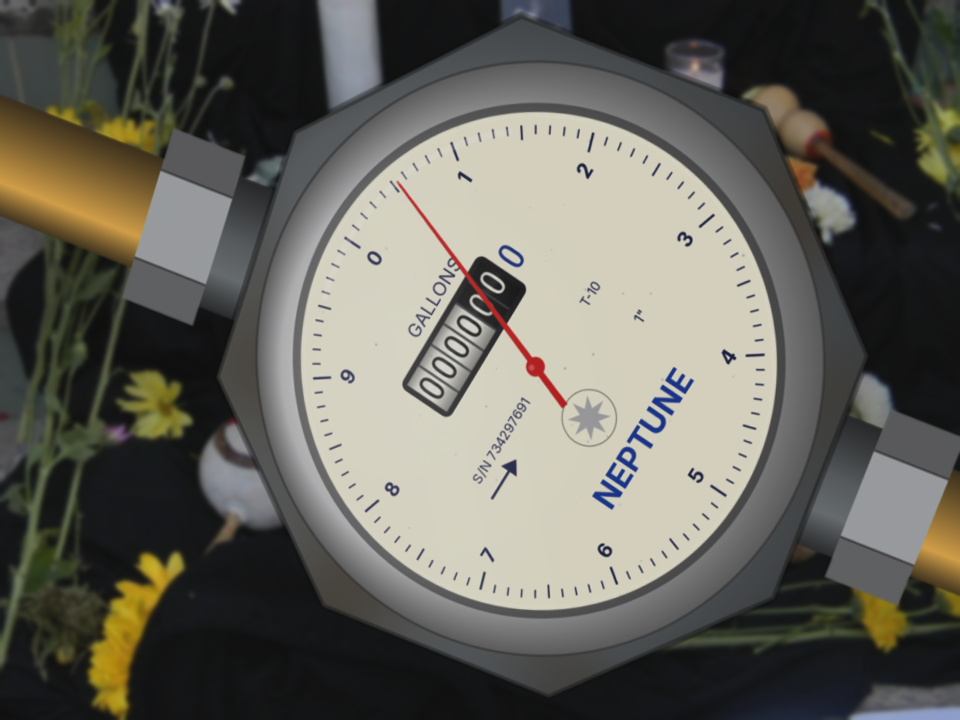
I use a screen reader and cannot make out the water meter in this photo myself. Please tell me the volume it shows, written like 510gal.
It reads 0.5gal
